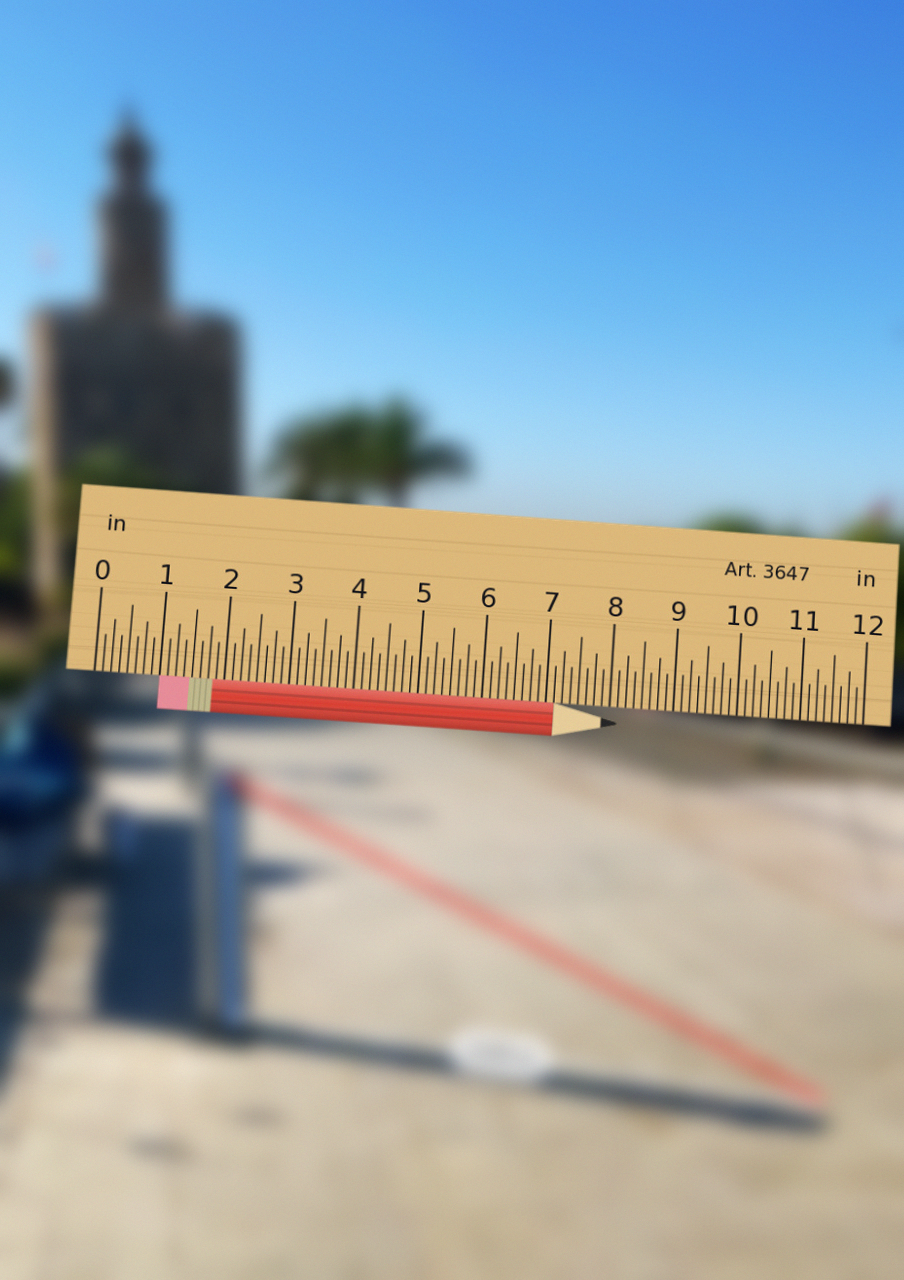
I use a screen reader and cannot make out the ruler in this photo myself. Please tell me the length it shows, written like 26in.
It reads 7.125in
